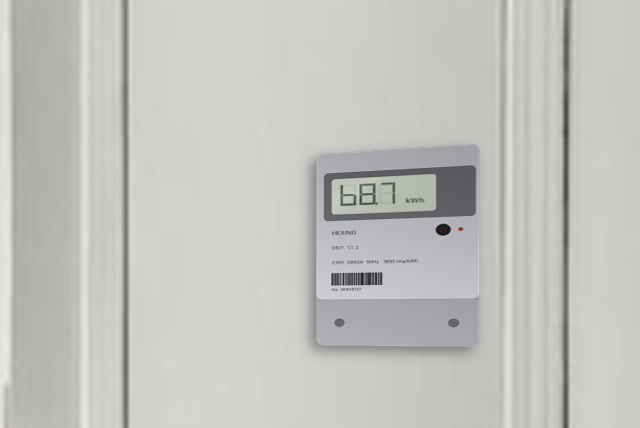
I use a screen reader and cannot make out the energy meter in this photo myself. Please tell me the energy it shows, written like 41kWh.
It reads 68.7kWh
